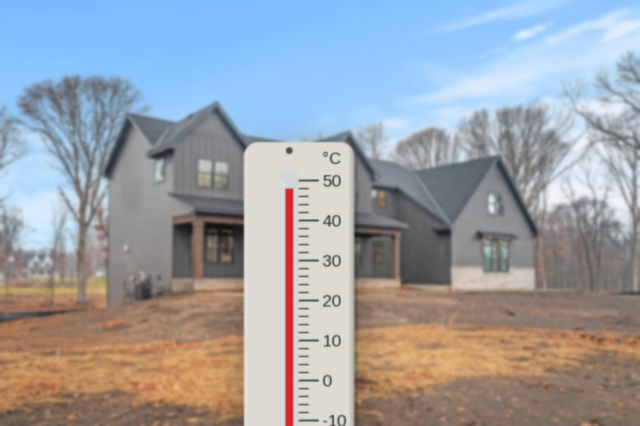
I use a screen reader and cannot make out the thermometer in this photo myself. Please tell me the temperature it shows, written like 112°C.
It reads 48°C
